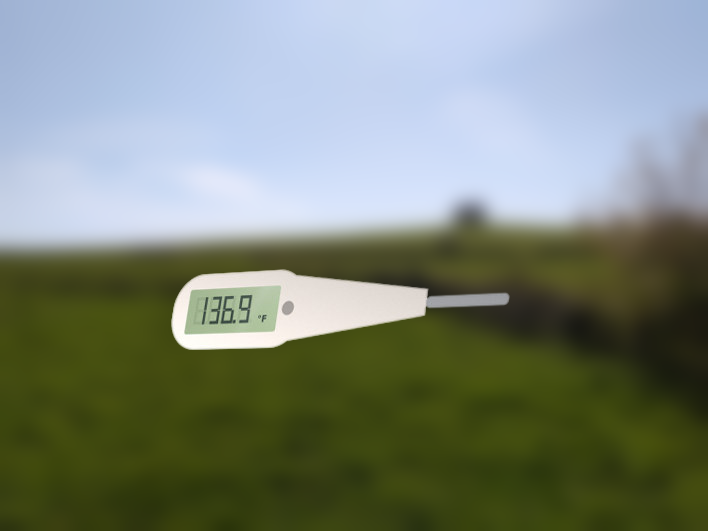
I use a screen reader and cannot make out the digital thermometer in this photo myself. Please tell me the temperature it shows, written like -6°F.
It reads 136.9°F
